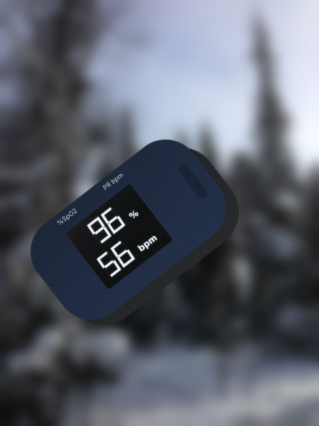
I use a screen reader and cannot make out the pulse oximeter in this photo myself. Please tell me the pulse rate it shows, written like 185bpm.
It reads 56bpm
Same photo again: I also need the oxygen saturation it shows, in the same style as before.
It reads 96%
